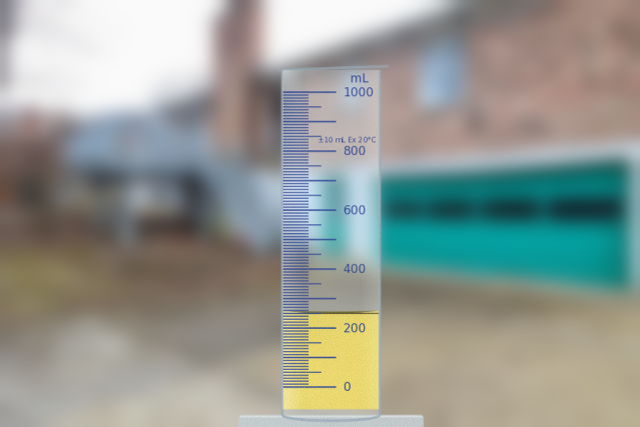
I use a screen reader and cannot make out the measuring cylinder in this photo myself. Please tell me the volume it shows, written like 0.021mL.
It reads 250mL
